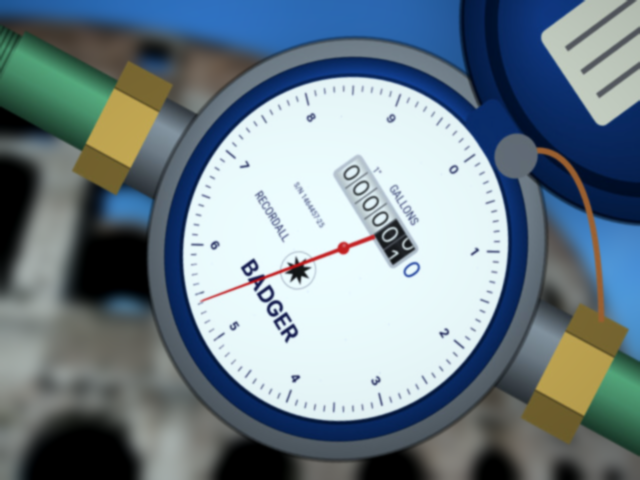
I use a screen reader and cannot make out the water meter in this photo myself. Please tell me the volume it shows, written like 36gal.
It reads 5.4gal
